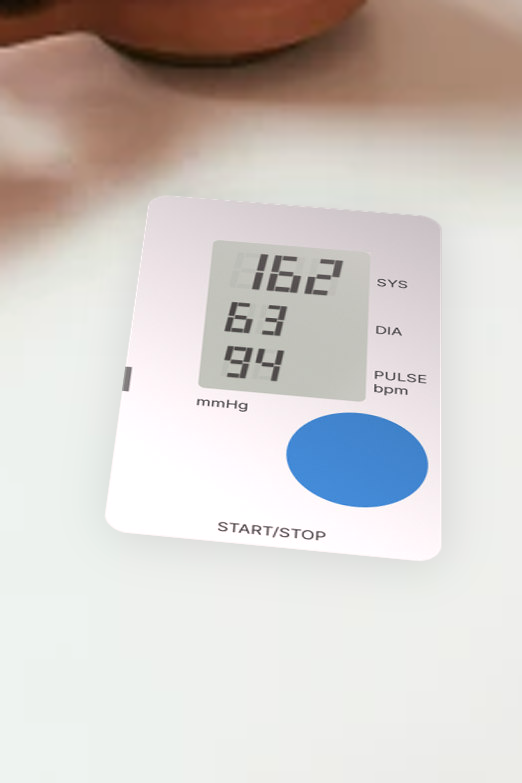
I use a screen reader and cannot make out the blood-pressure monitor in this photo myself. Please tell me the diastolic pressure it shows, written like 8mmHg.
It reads 63mmHg
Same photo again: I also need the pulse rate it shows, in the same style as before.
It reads 94bpm
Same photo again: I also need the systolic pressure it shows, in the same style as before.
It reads 162mmHg
